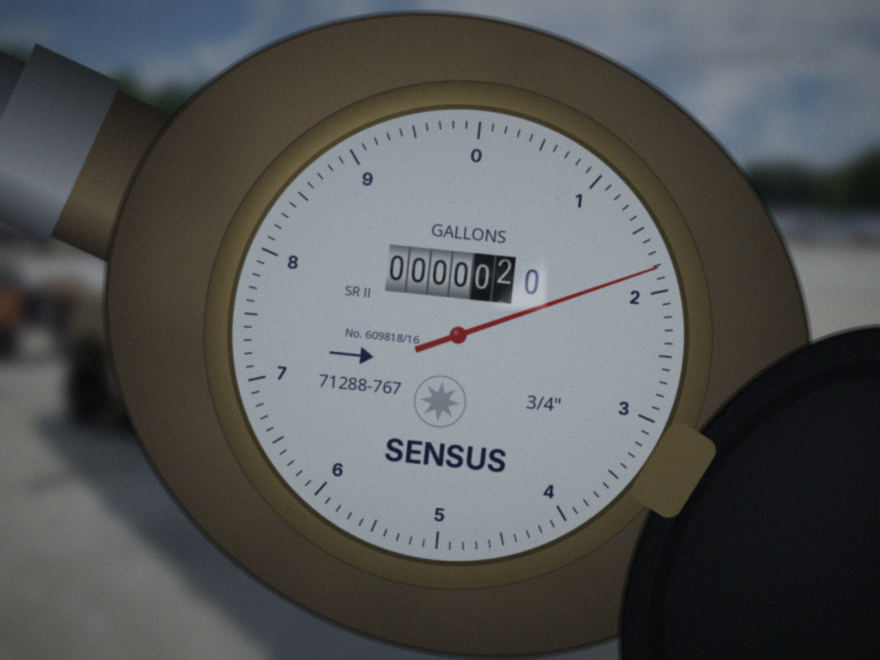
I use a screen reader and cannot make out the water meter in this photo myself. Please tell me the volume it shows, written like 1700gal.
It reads 21.8gal
